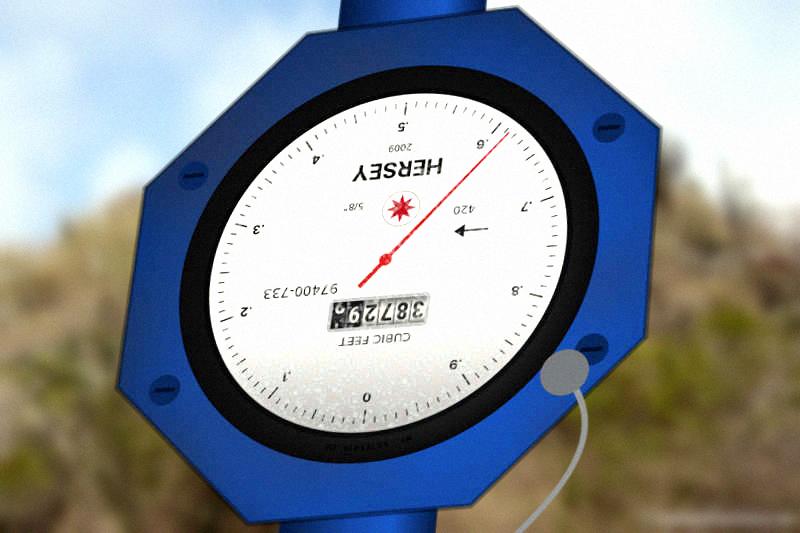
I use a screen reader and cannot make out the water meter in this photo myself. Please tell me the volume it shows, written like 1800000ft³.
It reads 387291.61ft³
